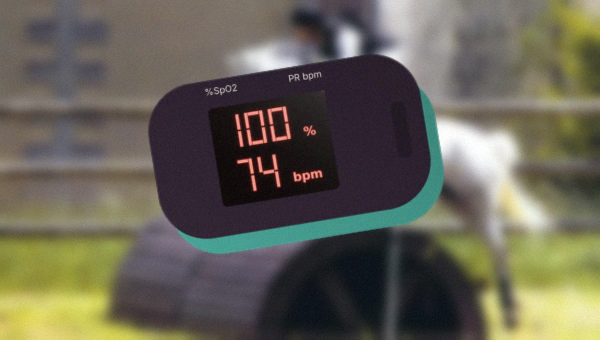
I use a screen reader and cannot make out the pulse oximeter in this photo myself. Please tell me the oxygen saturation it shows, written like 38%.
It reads 100%
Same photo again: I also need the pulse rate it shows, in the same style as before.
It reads 74bpm
